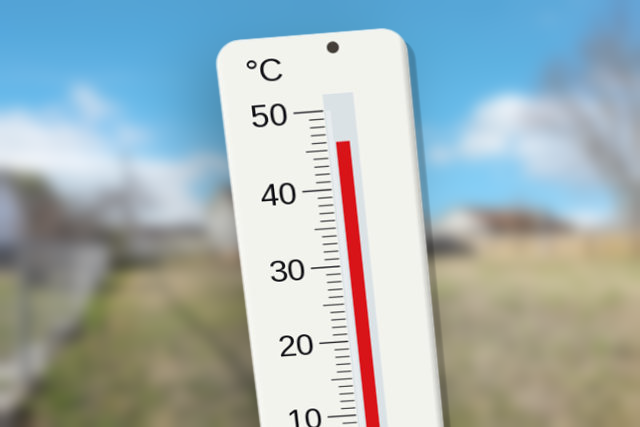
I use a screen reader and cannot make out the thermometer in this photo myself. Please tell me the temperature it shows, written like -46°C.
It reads 46°C
